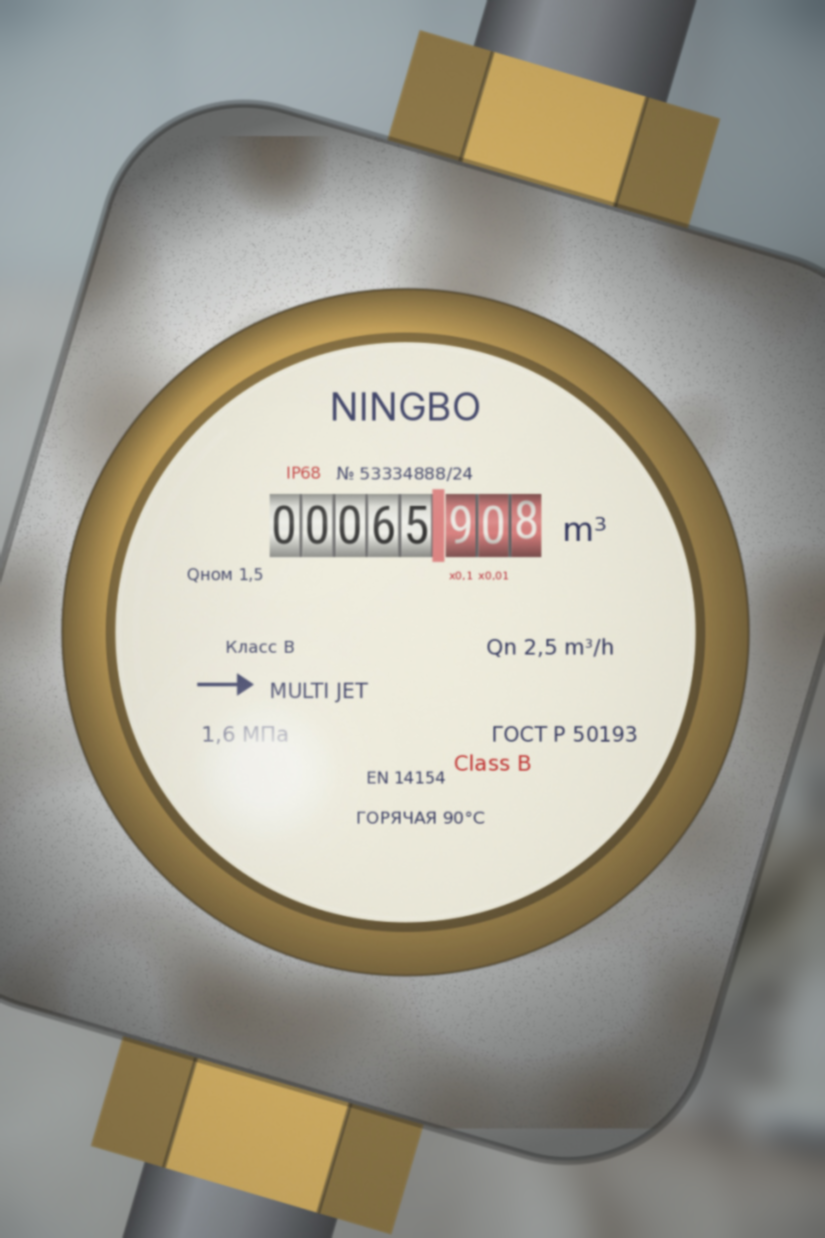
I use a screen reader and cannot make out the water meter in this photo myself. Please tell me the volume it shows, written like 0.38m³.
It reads 65.908m³
